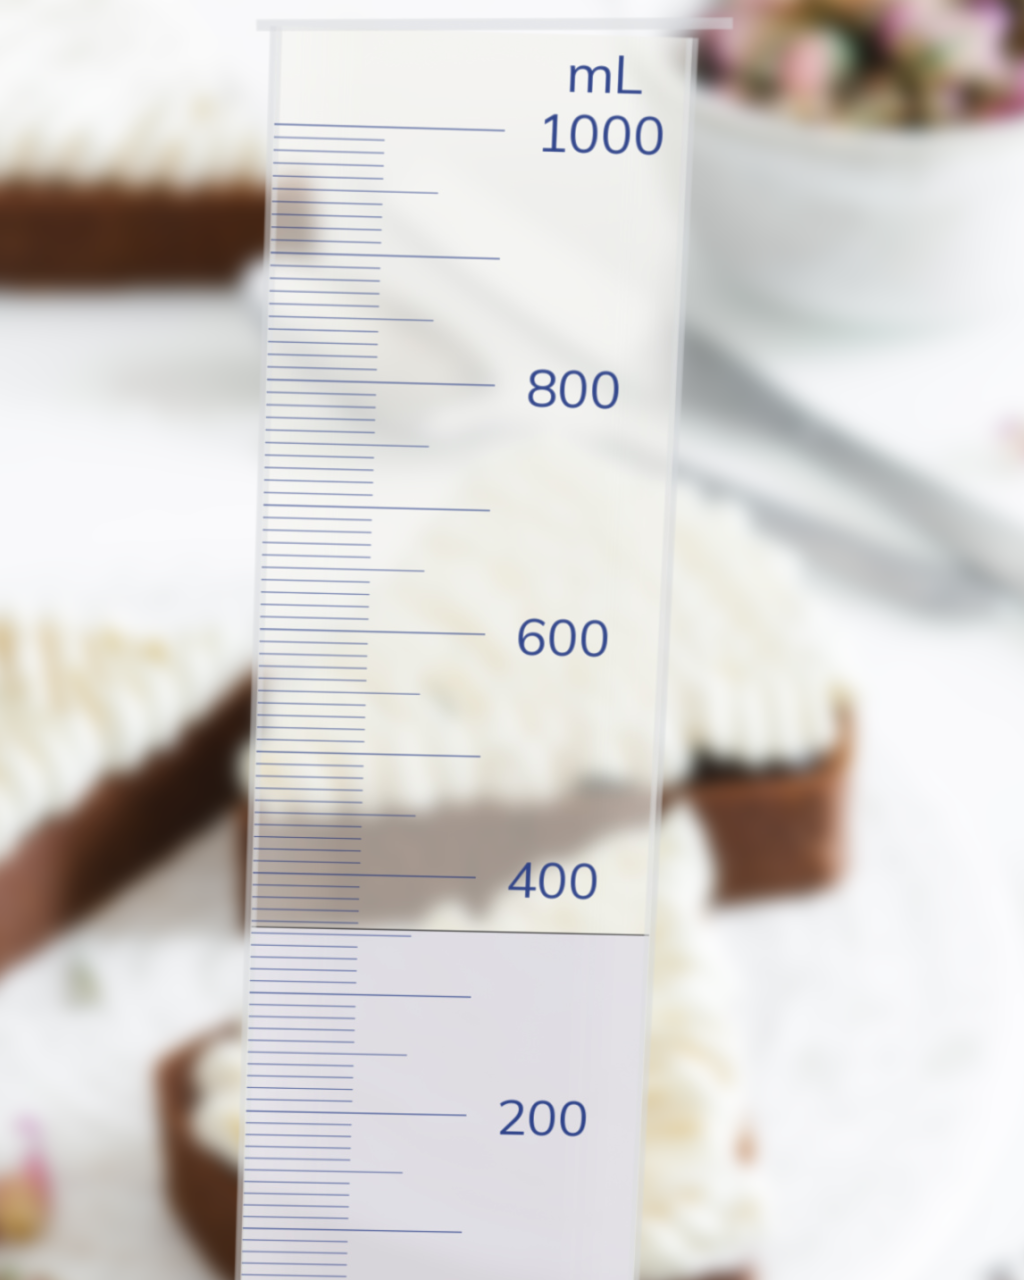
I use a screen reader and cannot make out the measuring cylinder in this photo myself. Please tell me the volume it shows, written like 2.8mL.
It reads 355mL
